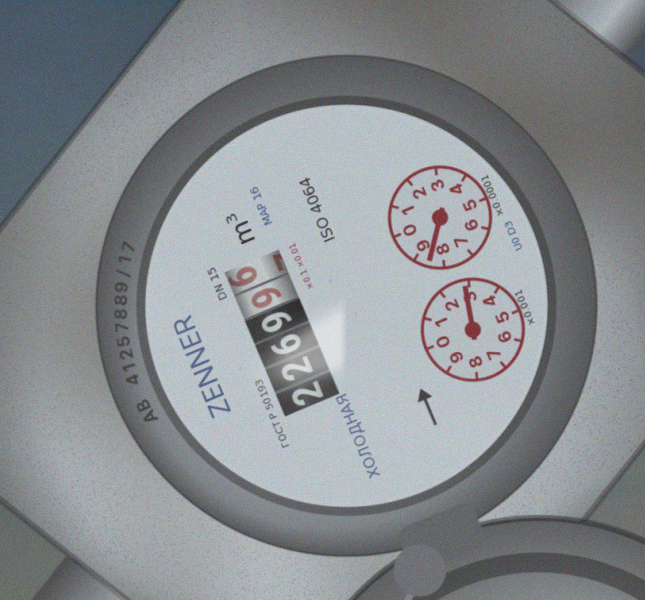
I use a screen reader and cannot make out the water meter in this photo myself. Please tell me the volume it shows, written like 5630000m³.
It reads 2269.9628m³
